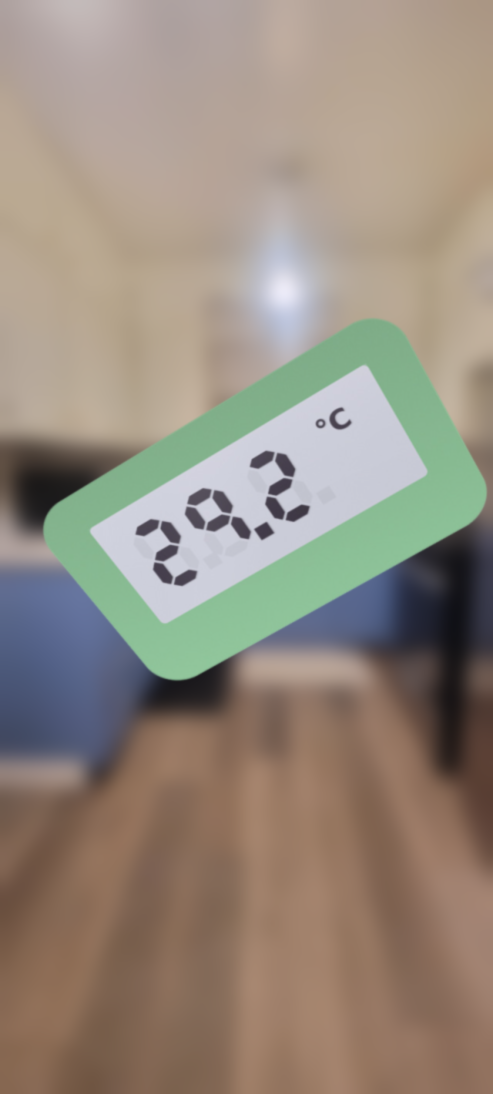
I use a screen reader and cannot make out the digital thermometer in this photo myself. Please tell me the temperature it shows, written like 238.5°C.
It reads 29.2°C
